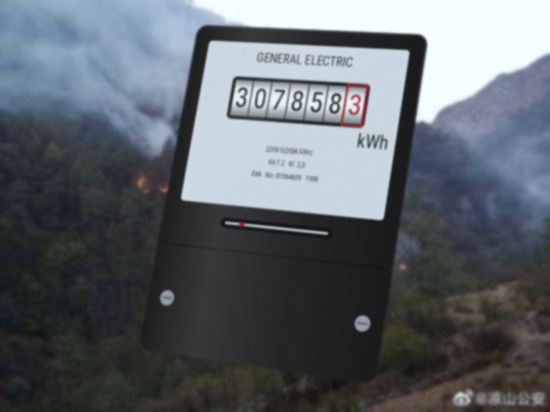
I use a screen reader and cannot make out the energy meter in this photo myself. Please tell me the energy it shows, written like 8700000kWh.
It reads 307858.3kWh
